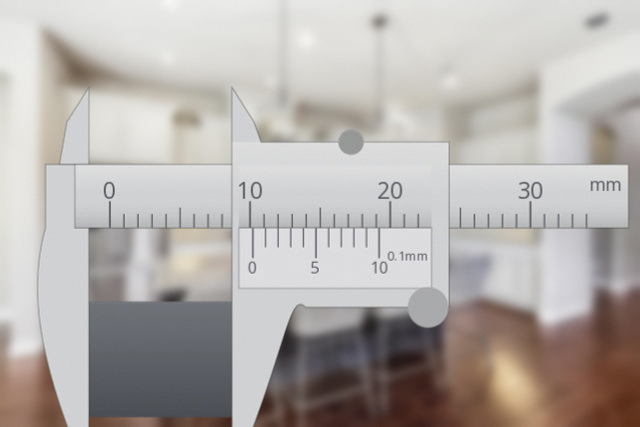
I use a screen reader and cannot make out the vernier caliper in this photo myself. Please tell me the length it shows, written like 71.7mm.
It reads 10.2mm
